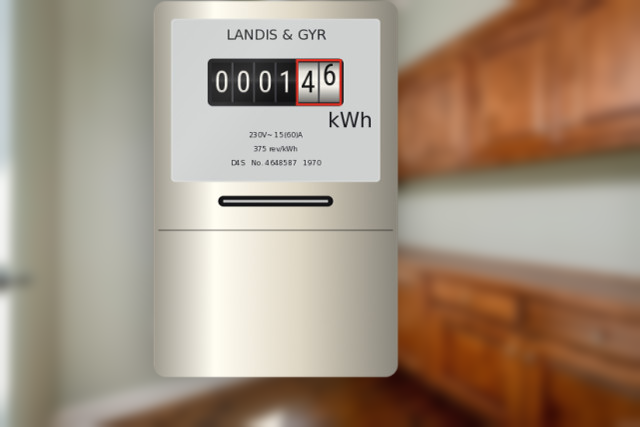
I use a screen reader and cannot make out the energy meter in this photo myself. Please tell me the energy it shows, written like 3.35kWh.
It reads 1.46kWh
